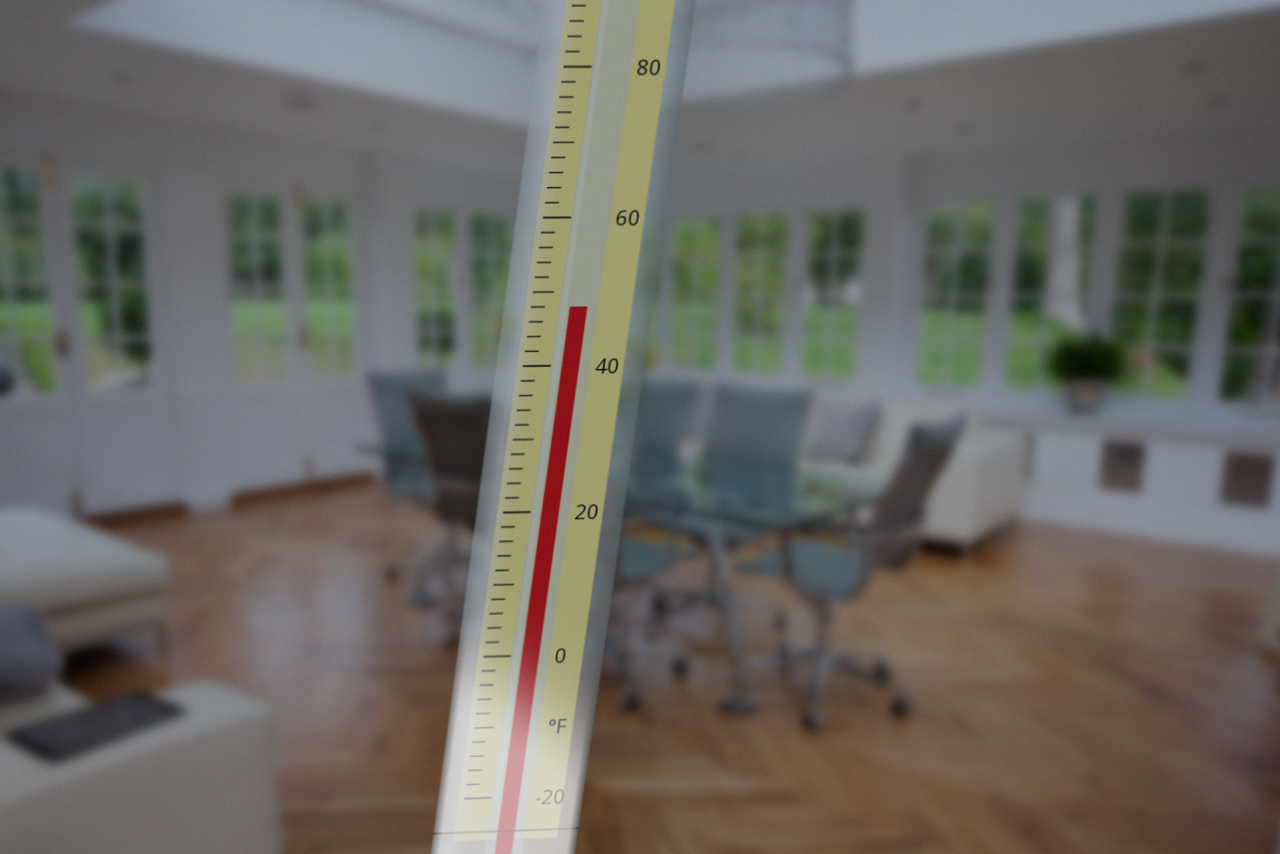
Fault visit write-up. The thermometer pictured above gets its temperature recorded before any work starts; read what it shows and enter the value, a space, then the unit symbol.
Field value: 48 °F
